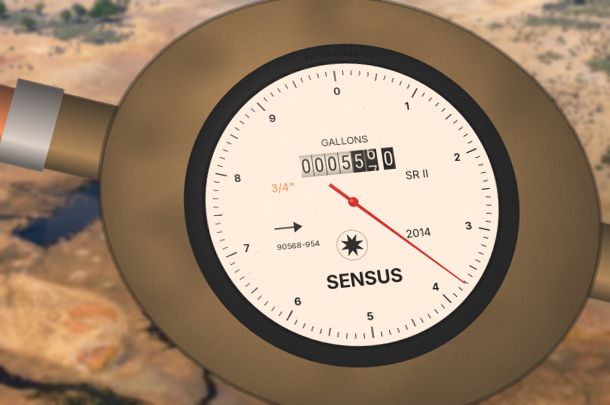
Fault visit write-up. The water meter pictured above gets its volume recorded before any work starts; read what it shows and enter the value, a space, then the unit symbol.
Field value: 5563.7 gal
